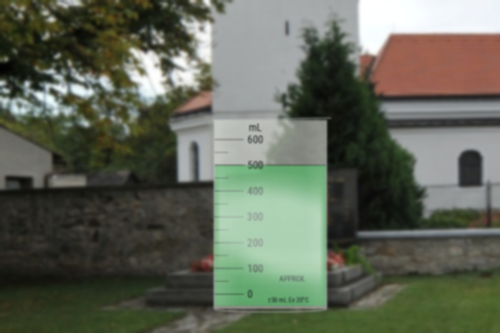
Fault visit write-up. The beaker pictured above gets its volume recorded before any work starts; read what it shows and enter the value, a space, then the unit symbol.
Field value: 500 mL
